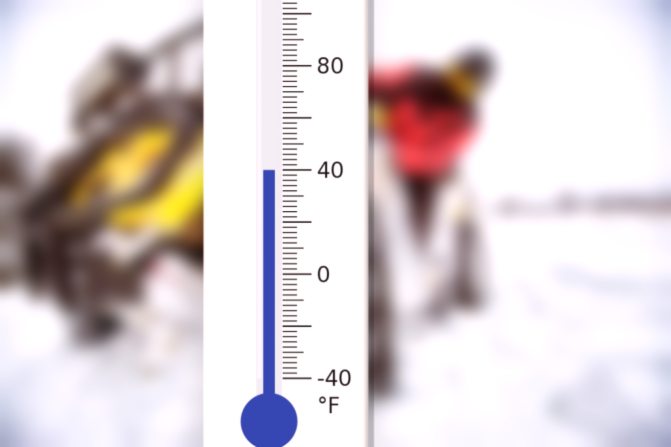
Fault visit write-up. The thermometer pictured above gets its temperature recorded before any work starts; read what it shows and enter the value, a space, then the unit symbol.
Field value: 40 °F
